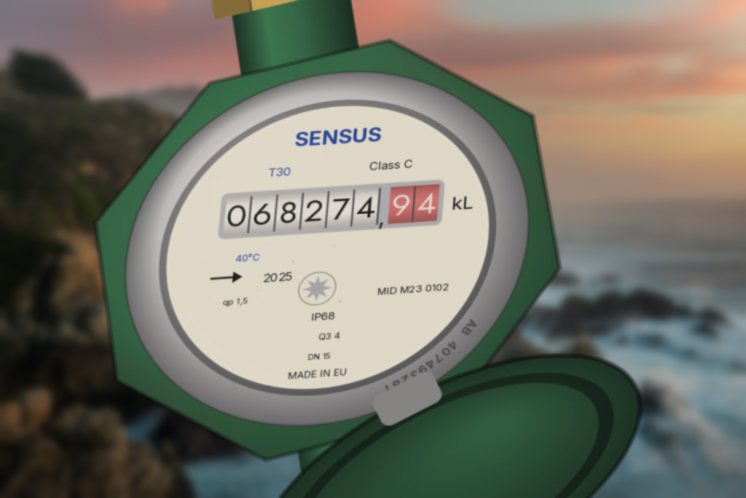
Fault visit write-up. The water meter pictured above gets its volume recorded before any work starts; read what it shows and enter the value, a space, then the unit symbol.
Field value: 68274.94 kL
